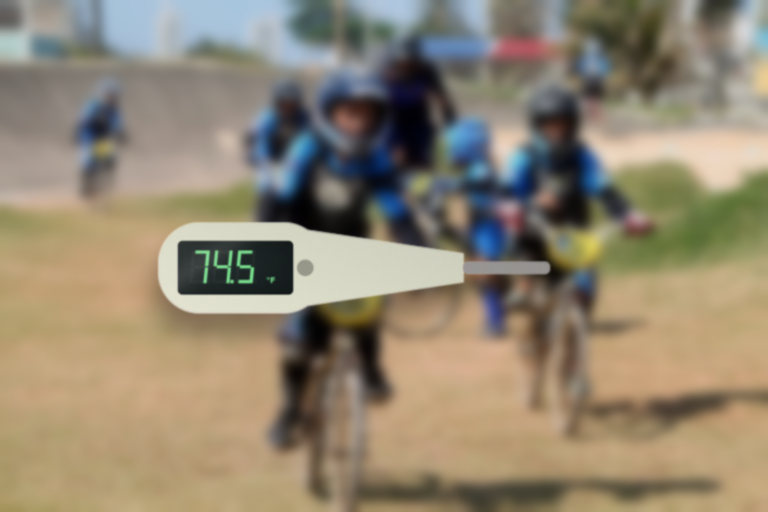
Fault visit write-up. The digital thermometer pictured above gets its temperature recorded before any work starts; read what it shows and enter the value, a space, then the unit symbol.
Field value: 74.5 °F
